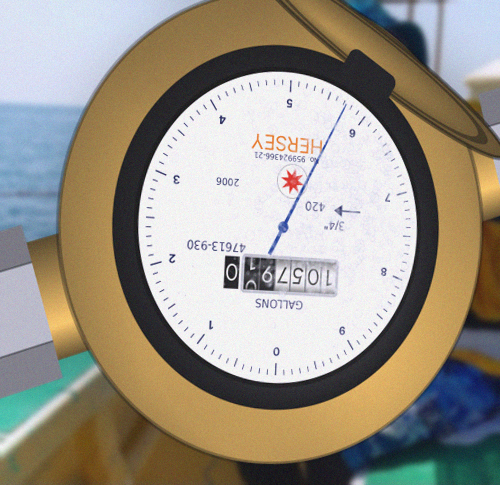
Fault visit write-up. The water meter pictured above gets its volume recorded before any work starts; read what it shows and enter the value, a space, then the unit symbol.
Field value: 1057905.7 gal
